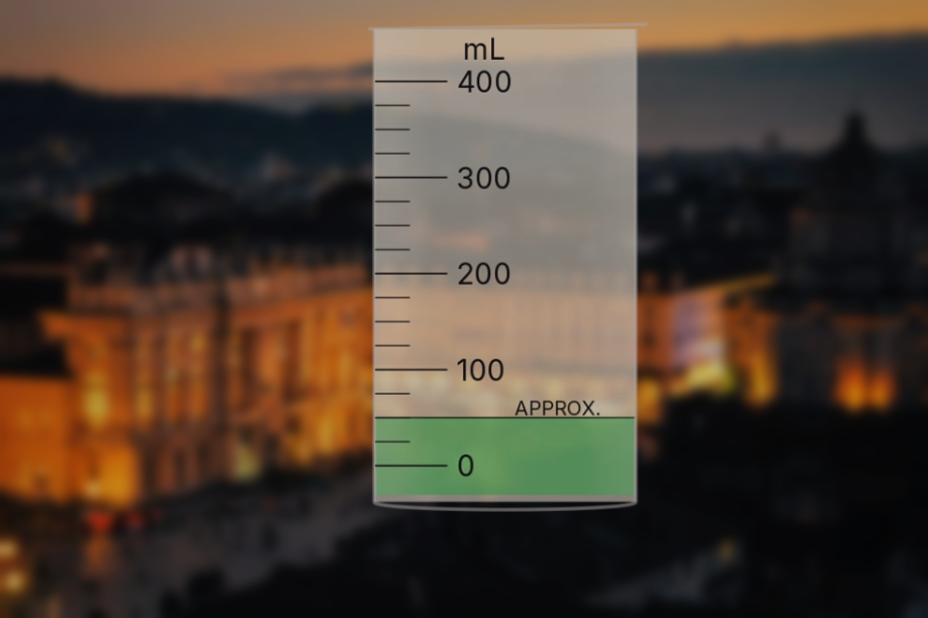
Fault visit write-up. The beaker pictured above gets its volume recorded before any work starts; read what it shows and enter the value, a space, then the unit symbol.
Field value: 50 mL
